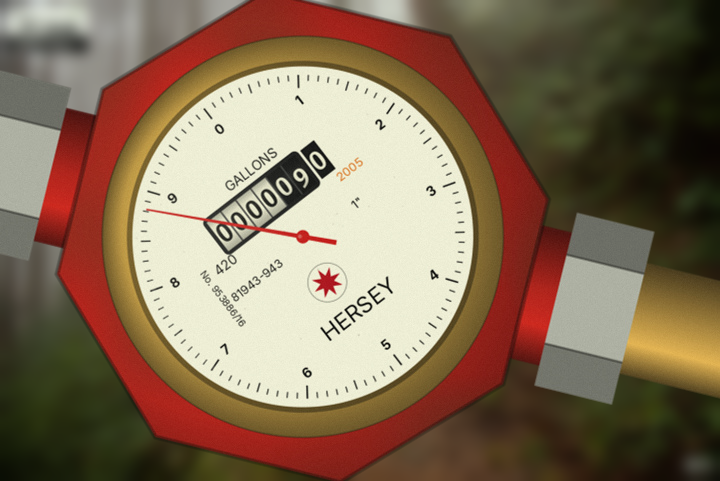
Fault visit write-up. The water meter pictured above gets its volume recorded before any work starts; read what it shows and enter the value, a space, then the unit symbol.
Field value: 88.8 gal
